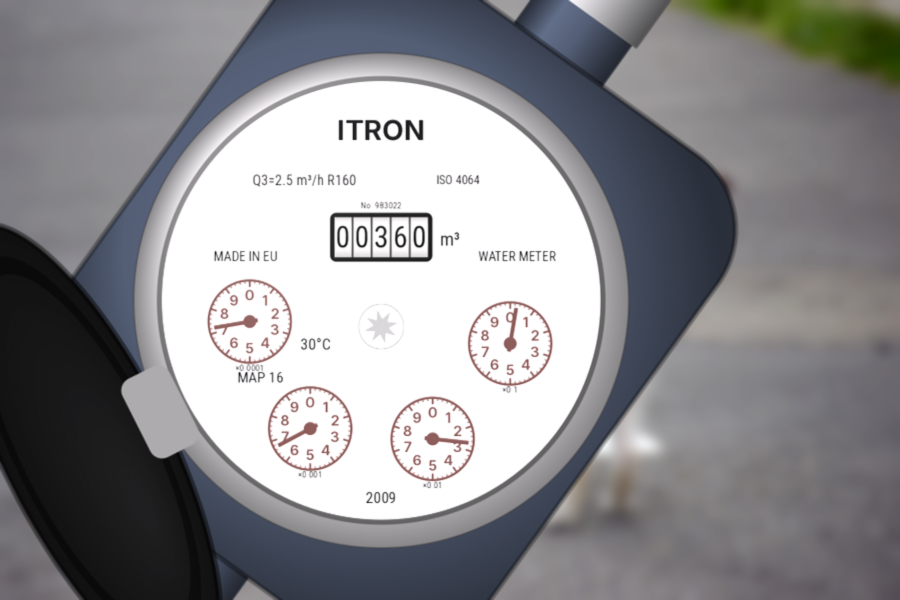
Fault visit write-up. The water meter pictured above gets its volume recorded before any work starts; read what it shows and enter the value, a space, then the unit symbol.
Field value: 360.0267 m³
